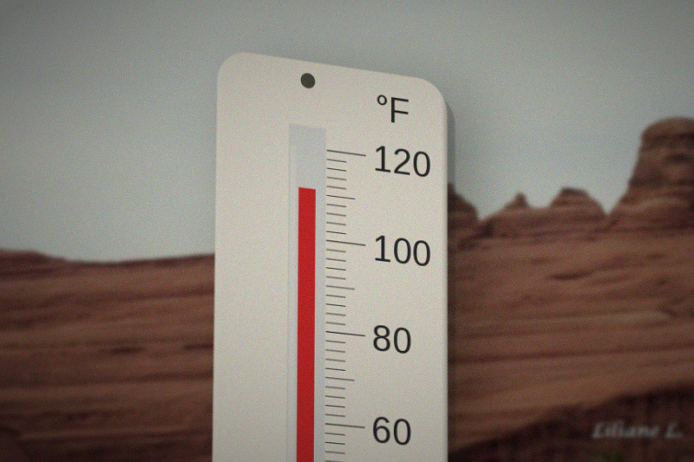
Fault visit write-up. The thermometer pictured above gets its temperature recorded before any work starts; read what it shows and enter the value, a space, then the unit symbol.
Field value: 111 °F
